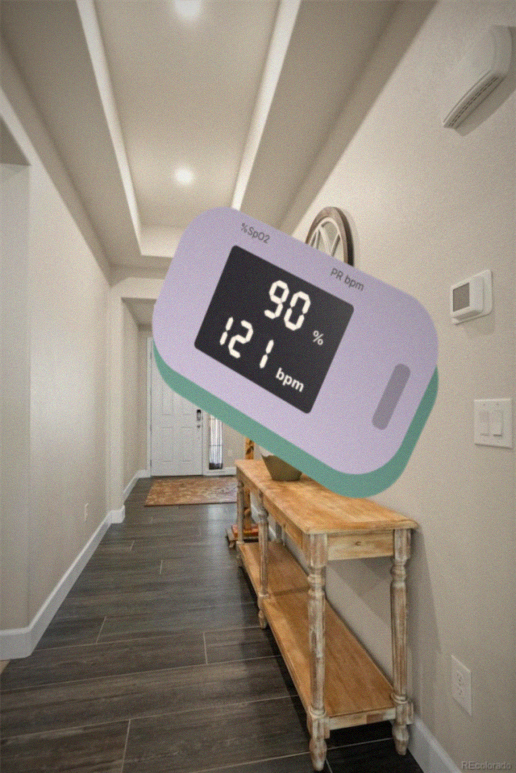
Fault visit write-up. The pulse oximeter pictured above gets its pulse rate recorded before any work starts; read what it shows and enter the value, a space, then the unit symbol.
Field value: 121 bpm
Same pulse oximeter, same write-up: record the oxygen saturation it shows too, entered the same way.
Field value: 90 %
